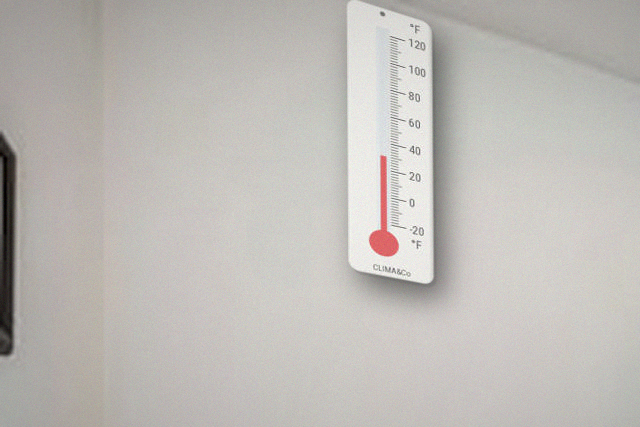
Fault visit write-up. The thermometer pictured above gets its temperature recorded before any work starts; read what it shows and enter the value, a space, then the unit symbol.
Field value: 30 °F
